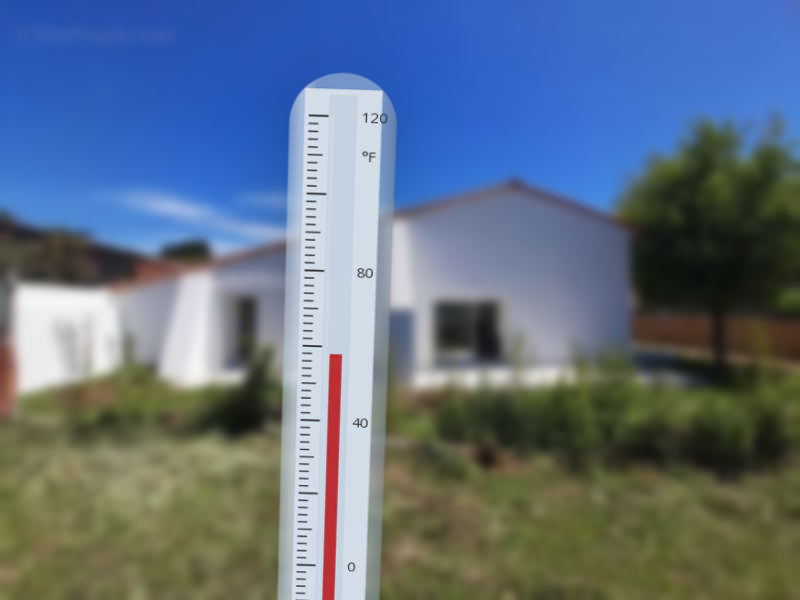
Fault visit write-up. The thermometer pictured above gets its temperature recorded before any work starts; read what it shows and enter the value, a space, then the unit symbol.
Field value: 58 °F
